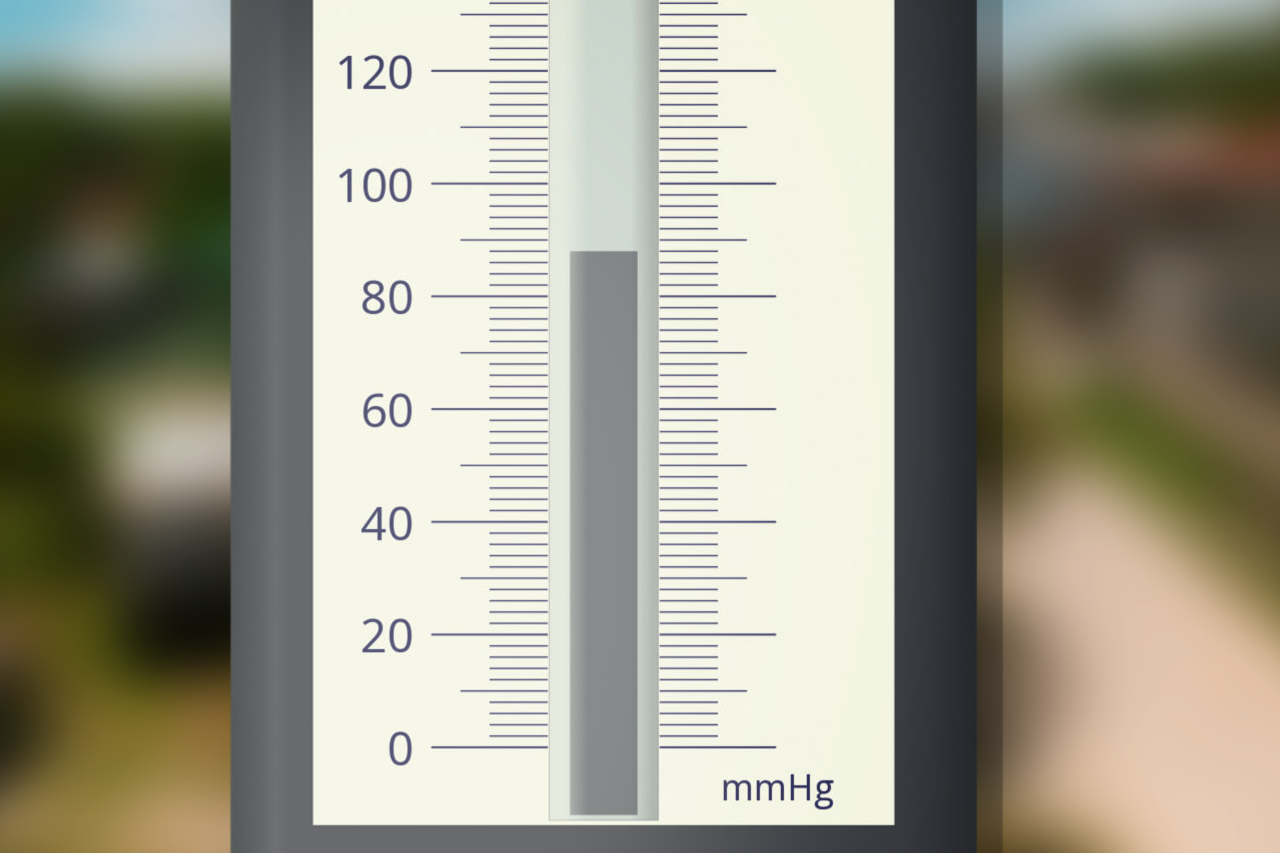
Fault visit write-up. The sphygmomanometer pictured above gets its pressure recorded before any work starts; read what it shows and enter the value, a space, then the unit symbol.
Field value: 88 mmHg
